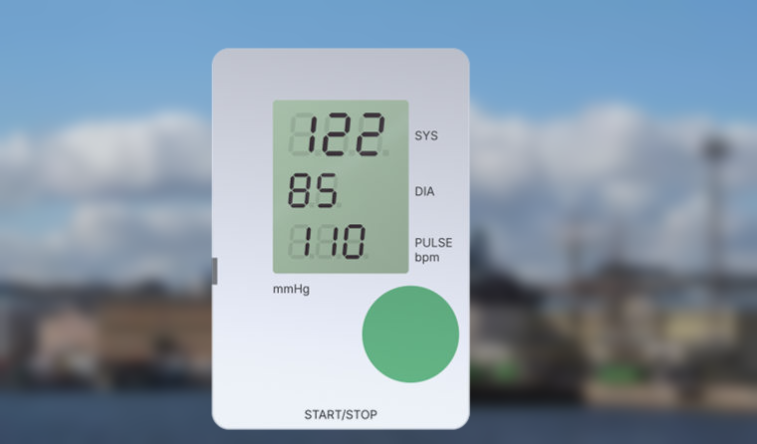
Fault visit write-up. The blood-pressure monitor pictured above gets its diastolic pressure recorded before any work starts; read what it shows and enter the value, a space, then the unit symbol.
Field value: 85 mmHg
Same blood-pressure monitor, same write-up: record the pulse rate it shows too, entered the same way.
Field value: 110 bpm
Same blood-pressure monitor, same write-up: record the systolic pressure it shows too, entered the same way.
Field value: 122 mmHg
